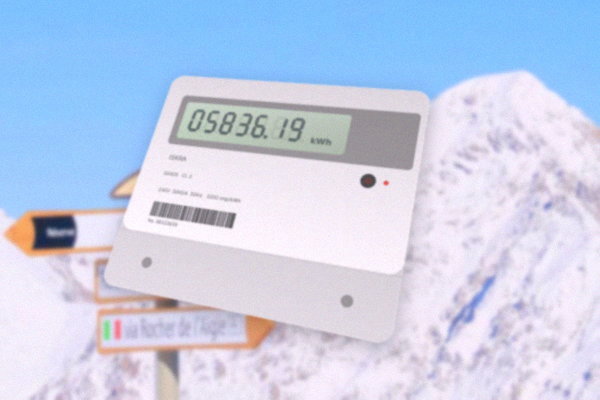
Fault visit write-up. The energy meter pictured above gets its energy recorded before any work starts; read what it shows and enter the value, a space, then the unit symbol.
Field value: 5836.19 kWh
